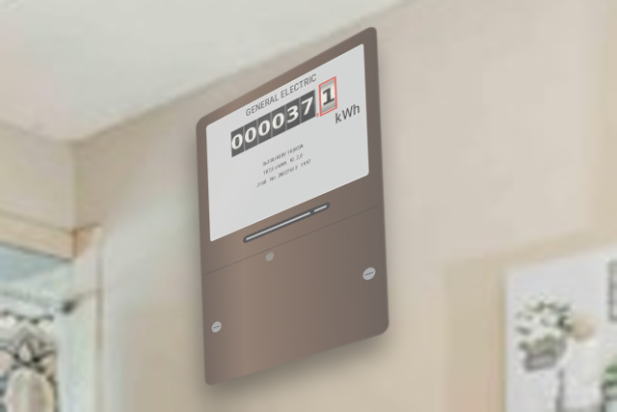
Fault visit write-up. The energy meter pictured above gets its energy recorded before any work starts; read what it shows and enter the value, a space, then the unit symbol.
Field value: 37.1 kWh
